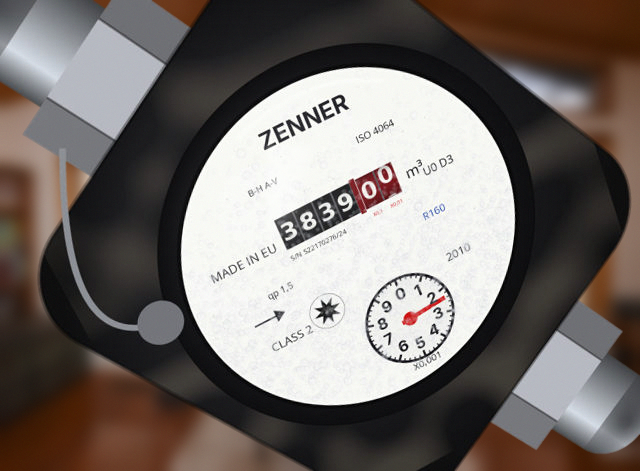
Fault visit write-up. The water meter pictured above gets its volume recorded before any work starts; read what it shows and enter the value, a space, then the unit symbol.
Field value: 3839.002 m³
